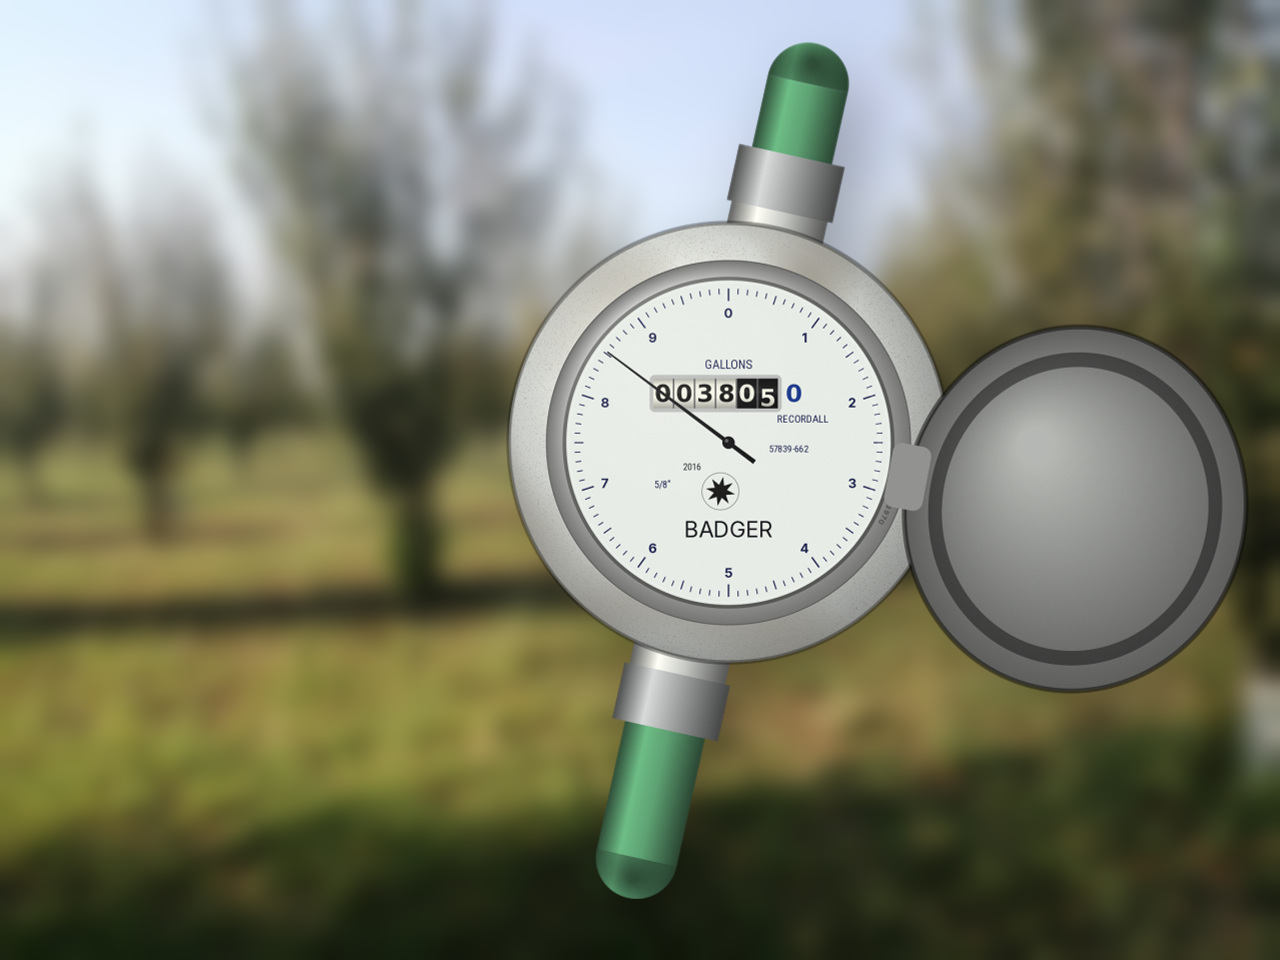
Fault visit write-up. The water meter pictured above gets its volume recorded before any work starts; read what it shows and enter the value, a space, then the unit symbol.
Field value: 38048.5 gal
